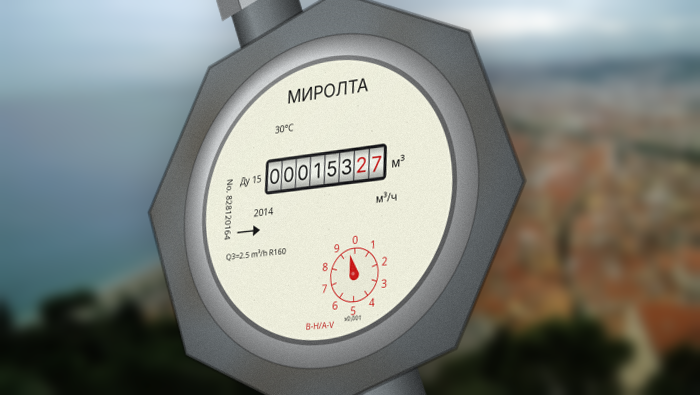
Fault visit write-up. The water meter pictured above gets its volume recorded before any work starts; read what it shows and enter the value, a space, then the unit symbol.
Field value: 153.269 m³
